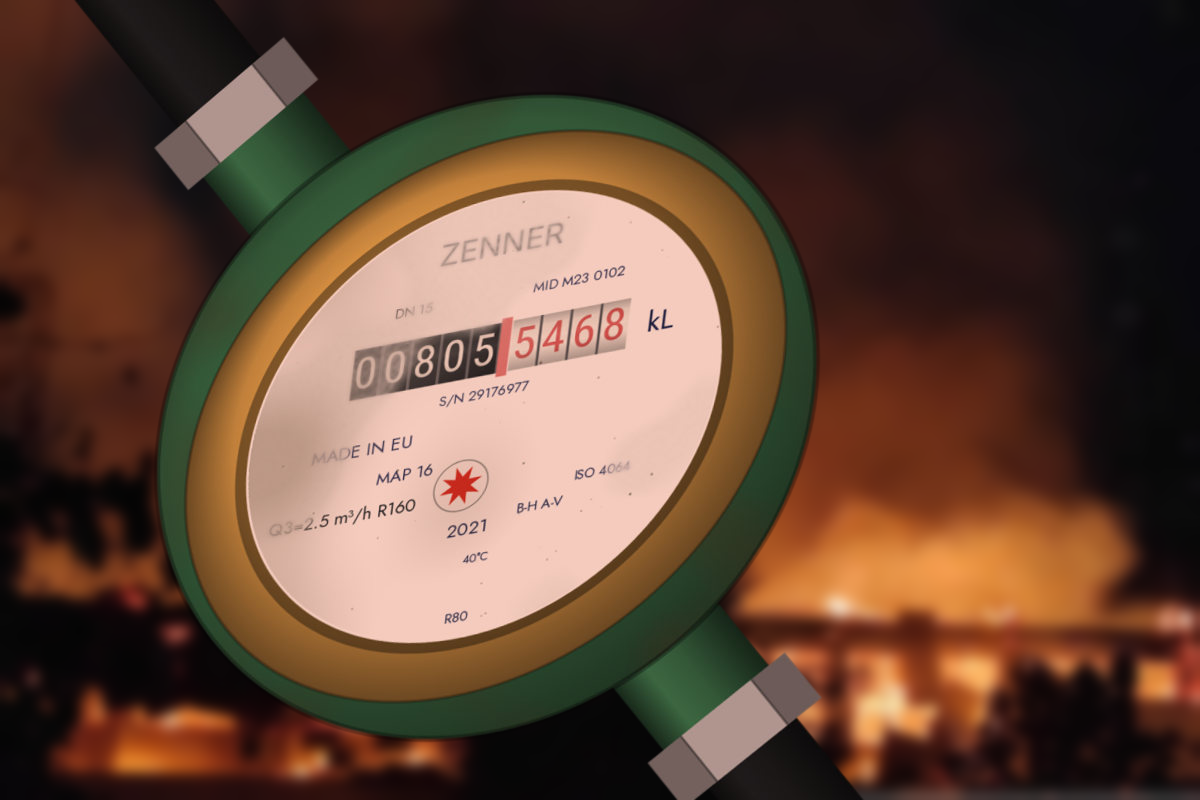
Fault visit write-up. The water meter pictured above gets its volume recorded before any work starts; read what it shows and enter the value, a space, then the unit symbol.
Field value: 805.5468 kL
